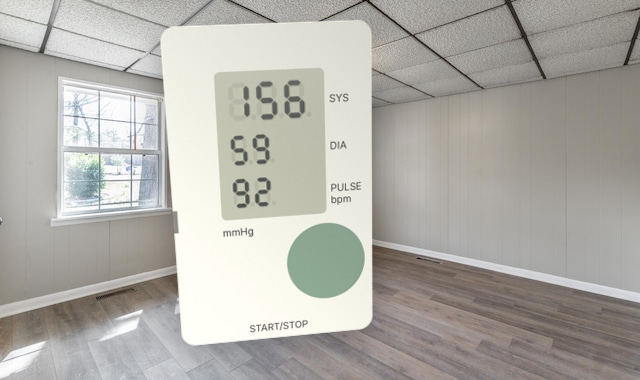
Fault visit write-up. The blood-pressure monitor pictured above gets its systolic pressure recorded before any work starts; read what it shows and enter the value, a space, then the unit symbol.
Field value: 156 mmHg
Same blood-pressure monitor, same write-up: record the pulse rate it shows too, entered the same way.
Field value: 92 bpm
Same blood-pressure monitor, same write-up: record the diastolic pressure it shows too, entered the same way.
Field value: 59 mmHg
